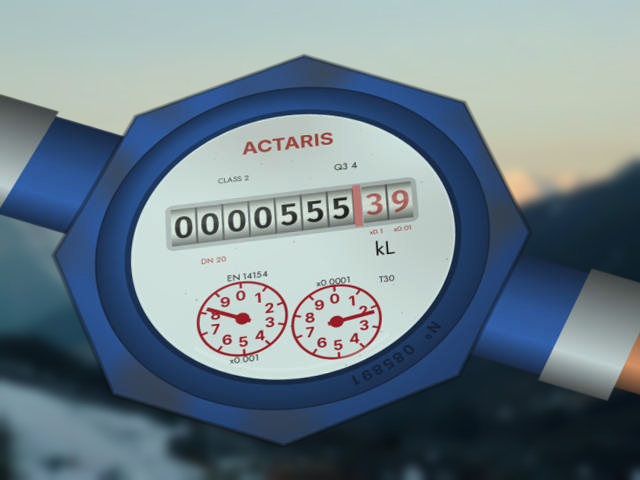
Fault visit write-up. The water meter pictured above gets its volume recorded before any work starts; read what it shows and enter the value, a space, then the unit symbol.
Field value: 555.3982 kL
